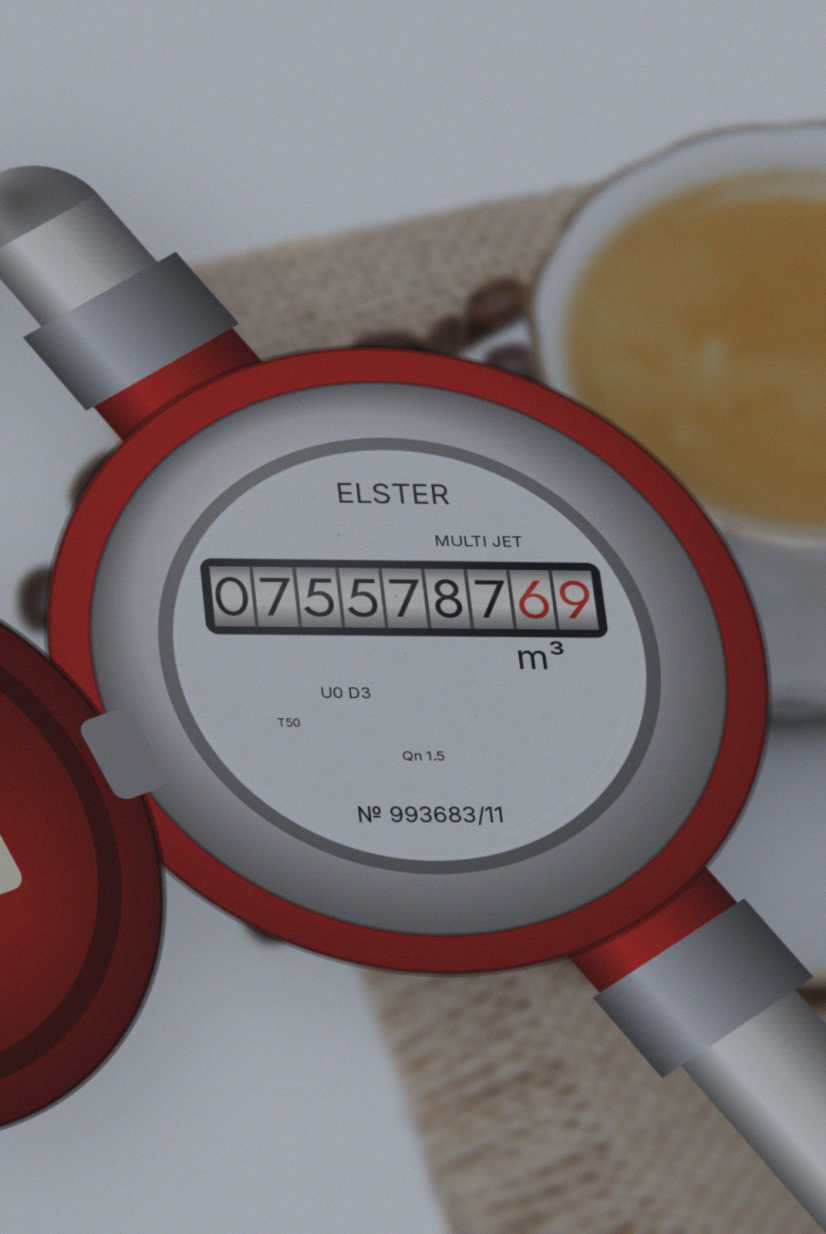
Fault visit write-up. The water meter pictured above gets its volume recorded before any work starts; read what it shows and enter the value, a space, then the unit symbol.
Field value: 755787.69 m³
